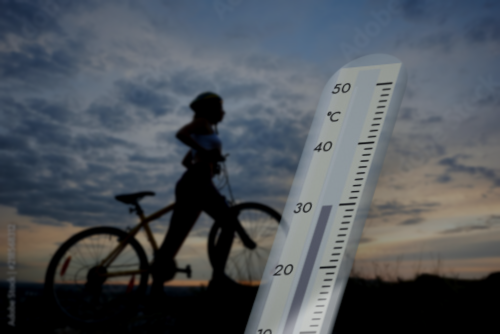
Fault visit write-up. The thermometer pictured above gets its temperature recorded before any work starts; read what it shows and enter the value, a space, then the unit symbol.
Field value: 30 °C
